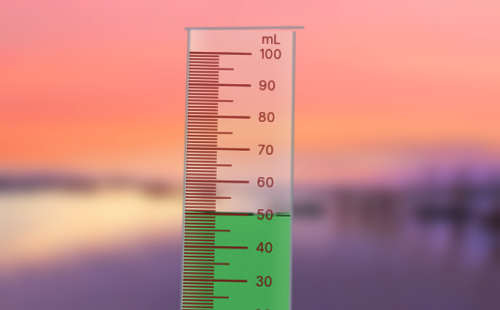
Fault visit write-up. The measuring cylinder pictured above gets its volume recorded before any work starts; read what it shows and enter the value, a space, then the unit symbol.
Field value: 50 mL
